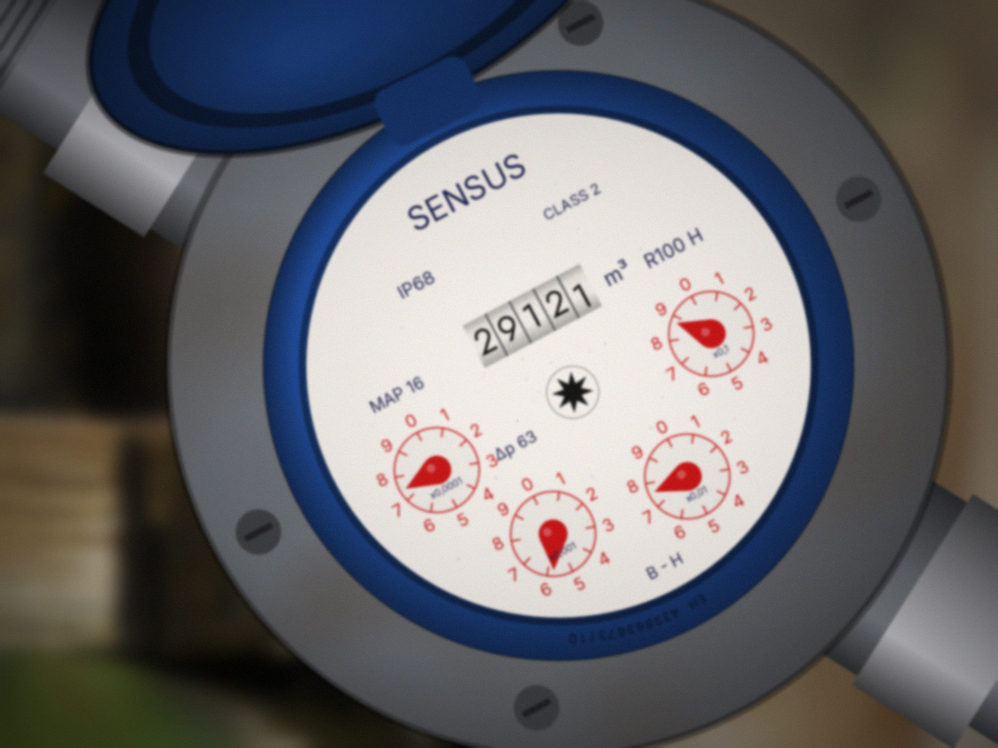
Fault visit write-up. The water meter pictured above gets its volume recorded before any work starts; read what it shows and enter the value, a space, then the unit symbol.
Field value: 29120.8757 m³
